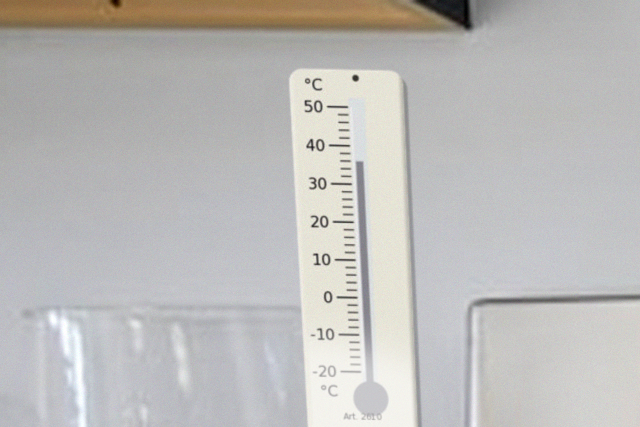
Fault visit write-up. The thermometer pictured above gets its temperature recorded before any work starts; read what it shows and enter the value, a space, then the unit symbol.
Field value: 36 °C
